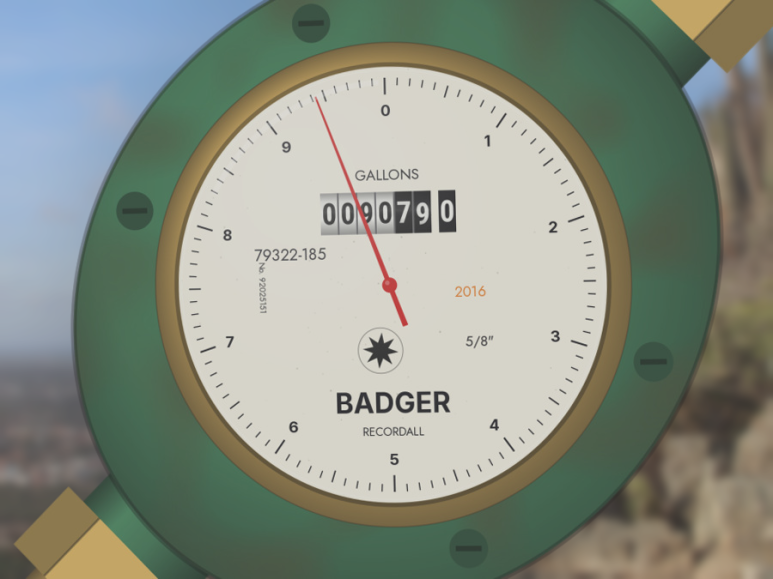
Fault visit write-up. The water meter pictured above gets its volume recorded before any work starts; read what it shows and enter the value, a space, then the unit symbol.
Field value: 90789.4 gal
